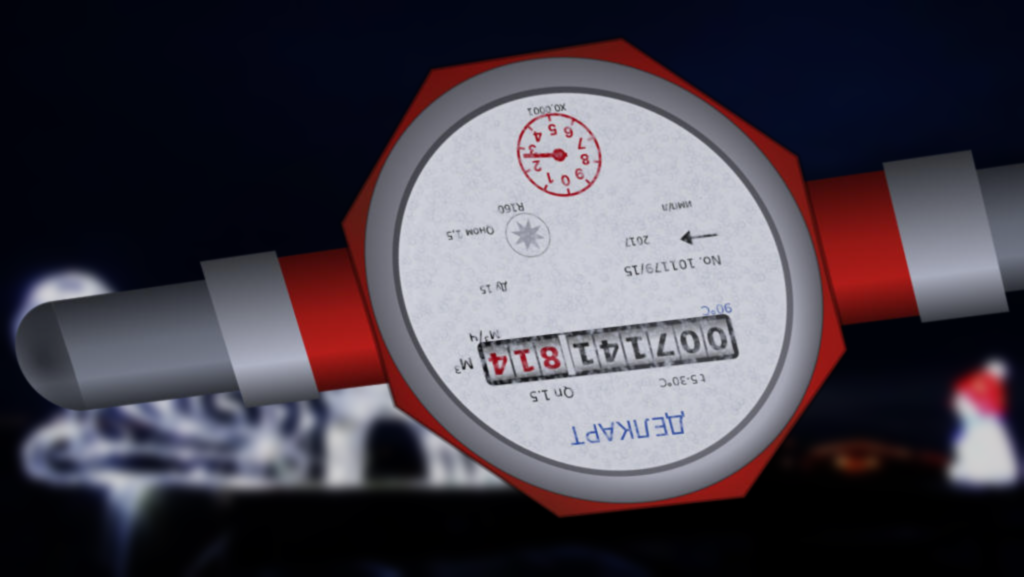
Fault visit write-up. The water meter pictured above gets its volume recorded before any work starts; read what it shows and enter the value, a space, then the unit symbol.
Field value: 7141.8142 m³
